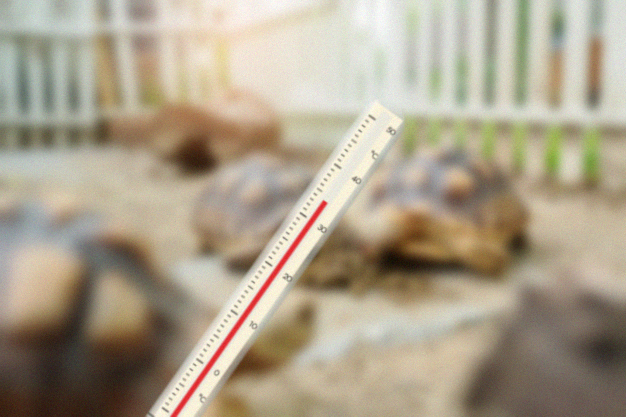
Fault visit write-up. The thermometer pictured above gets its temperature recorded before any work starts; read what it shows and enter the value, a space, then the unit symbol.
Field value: 34 °C
